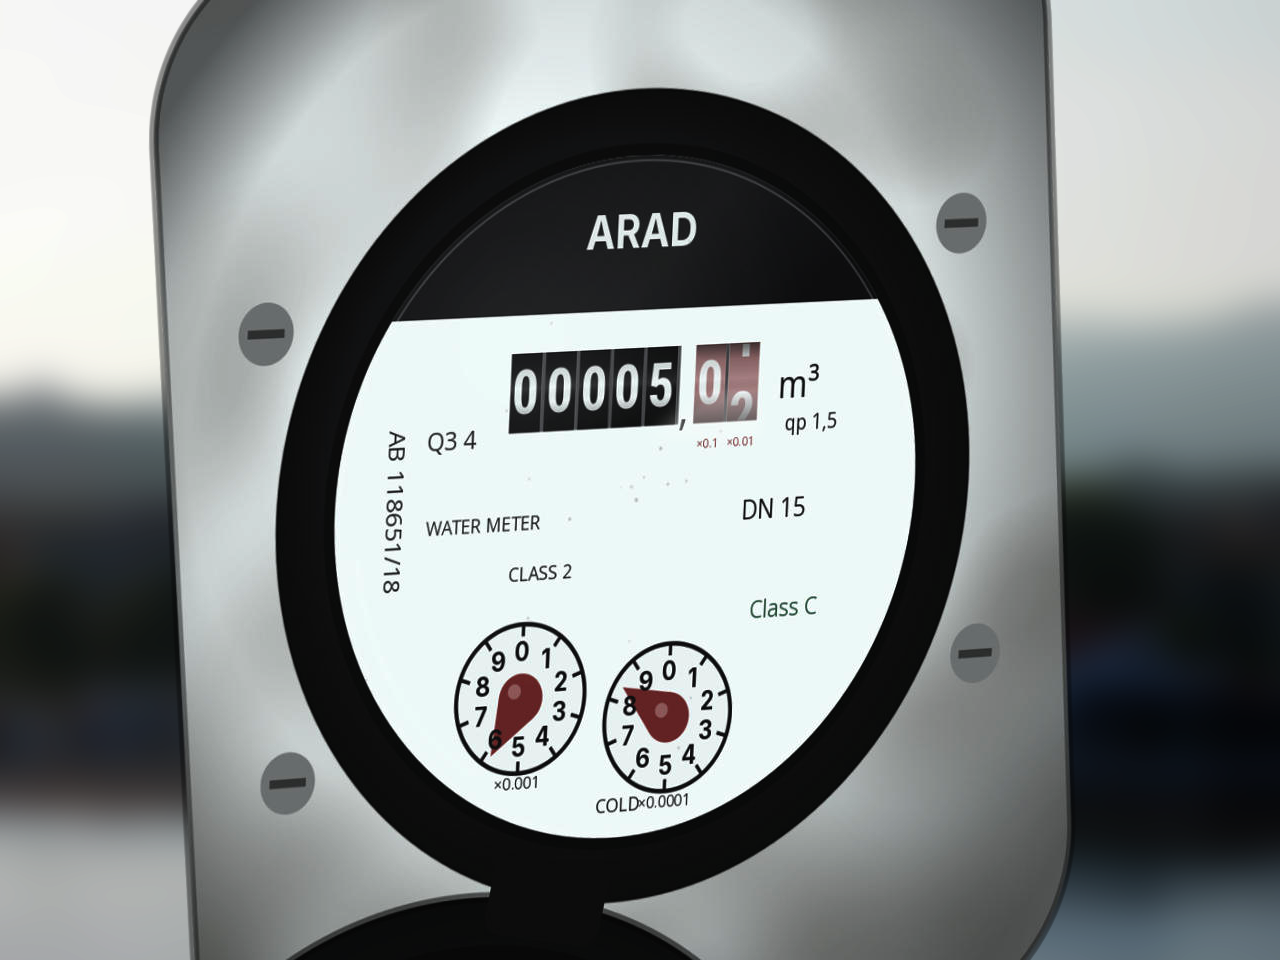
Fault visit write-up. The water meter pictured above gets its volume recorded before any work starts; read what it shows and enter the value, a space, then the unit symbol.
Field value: 5.0158 m³
